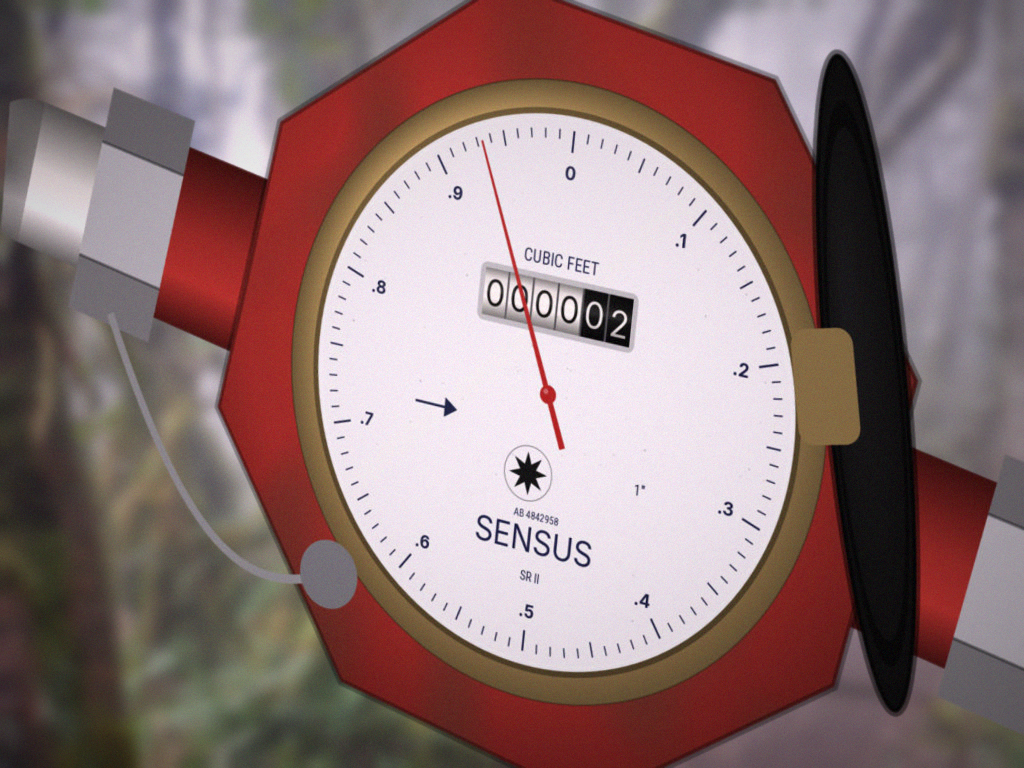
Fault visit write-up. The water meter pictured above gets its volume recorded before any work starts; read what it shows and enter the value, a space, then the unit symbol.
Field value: 1.93 ft³
